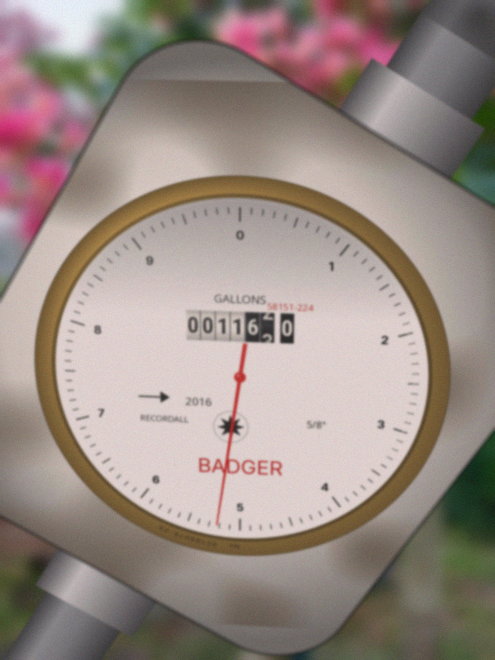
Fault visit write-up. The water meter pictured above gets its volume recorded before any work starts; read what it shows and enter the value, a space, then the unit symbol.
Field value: 11625.2 gal
